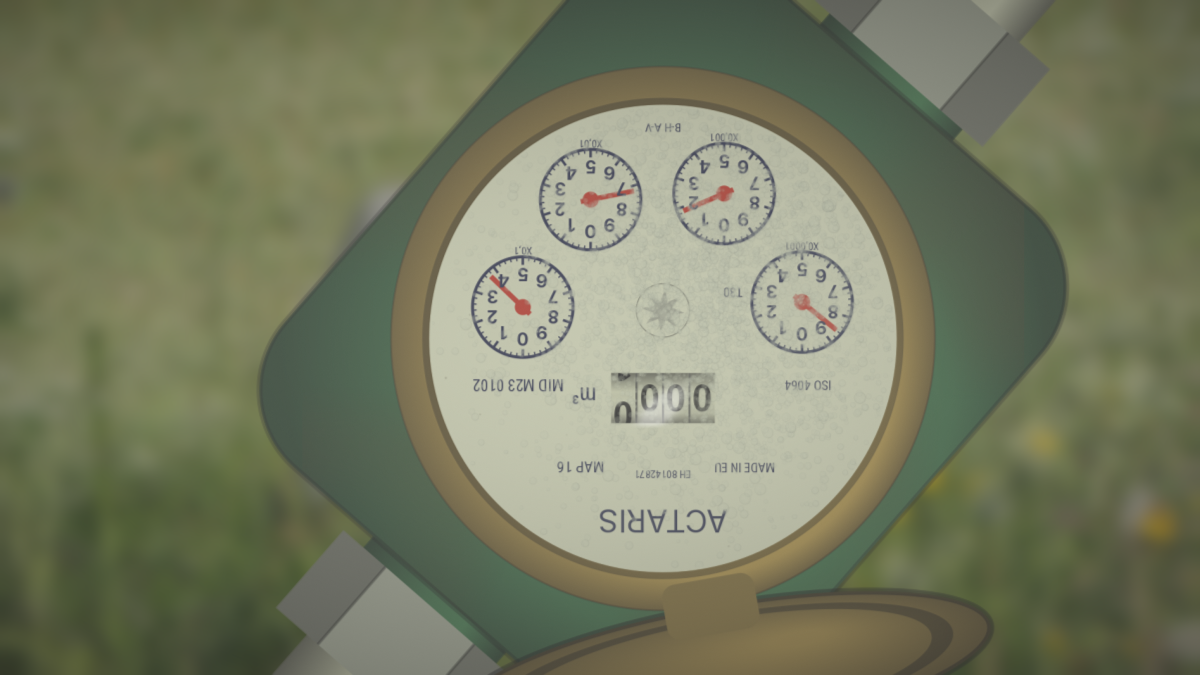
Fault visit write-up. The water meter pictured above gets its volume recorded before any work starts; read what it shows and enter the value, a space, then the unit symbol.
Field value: 0.3718 m³
